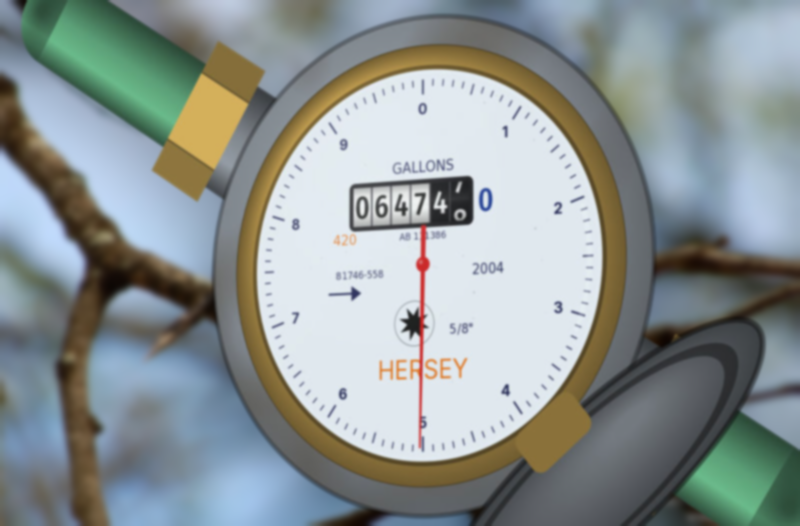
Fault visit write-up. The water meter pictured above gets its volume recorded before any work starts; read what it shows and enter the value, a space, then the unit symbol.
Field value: 647475.0 gal
